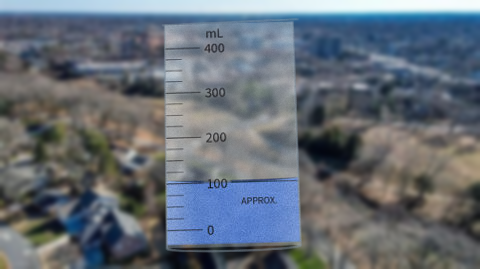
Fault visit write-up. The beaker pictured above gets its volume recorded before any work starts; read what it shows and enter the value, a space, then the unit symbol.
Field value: 100 mL
